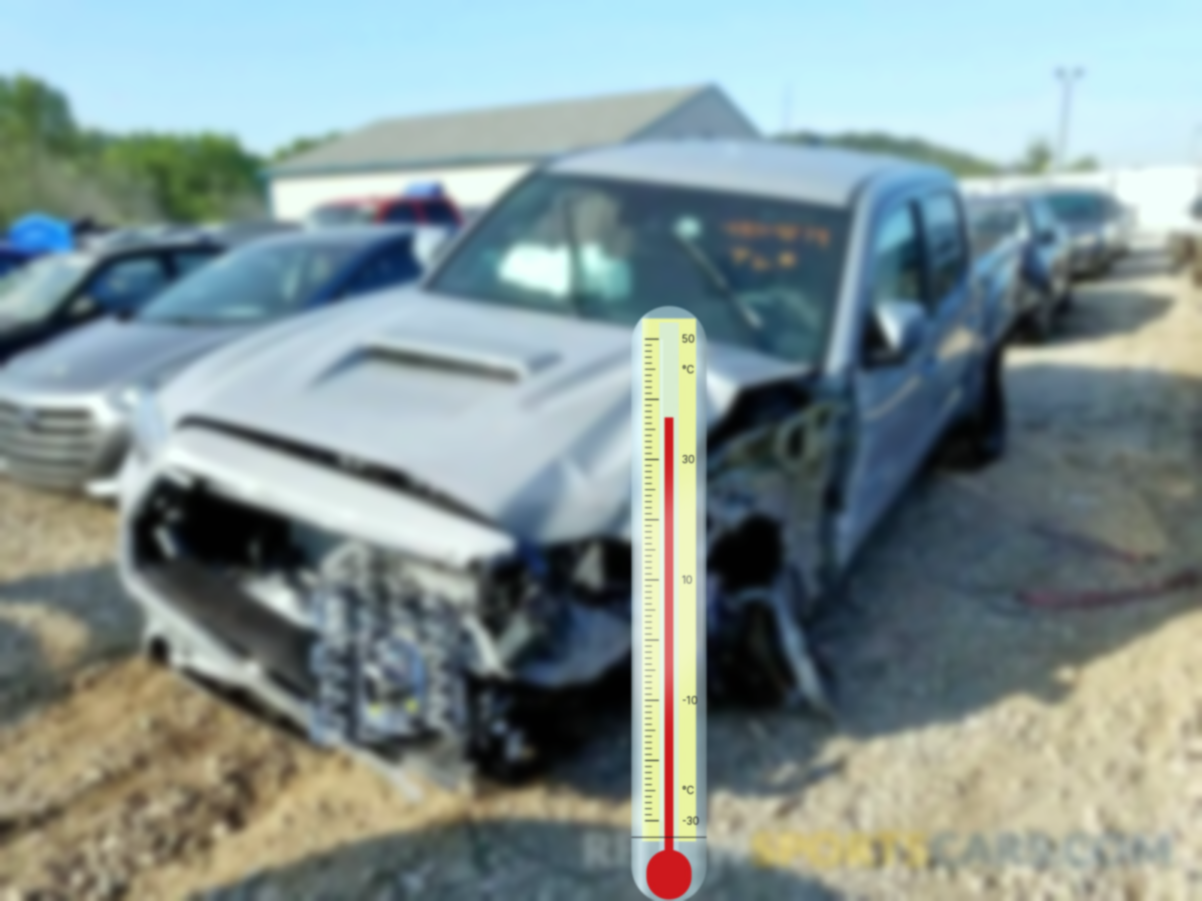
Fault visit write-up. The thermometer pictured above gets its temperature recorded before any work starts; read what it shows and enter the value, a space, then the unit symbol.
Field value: 37 °C
